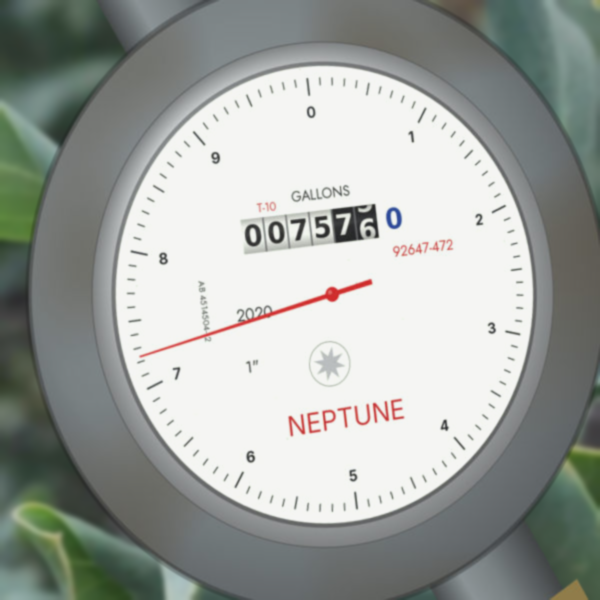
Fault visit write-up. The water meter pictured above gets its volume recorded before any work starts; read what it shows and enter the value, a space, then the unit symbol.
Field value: 75757.2 gal
